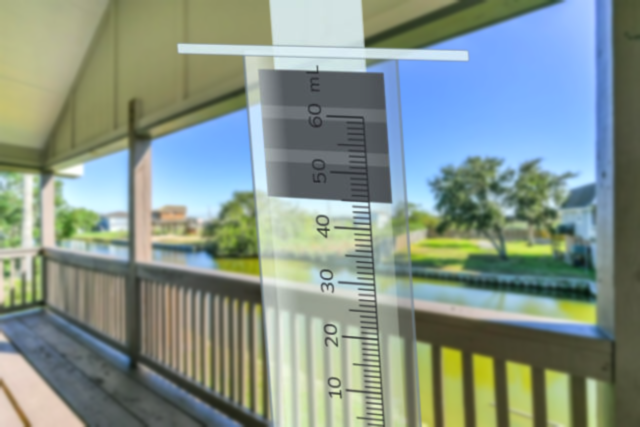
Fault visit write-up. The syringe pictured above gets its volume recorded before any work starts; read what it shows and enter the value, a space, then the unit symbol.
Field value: 45 mL
